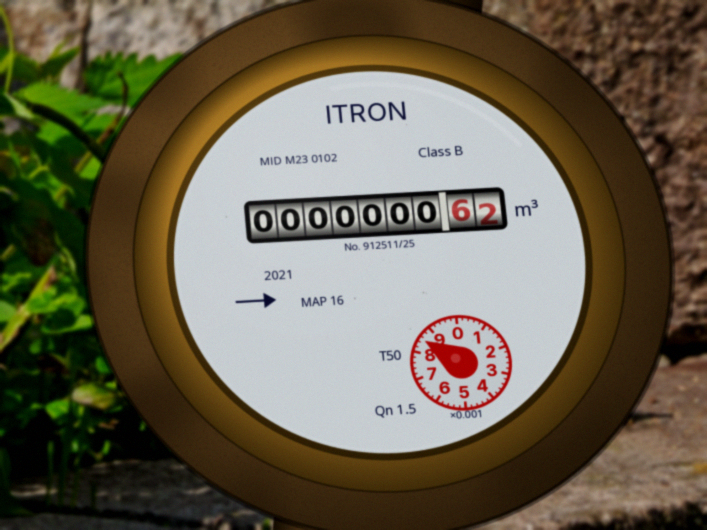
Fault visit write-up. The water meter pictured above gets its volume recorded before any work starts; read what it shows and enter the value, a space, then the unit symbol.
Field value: 0.618 m³
